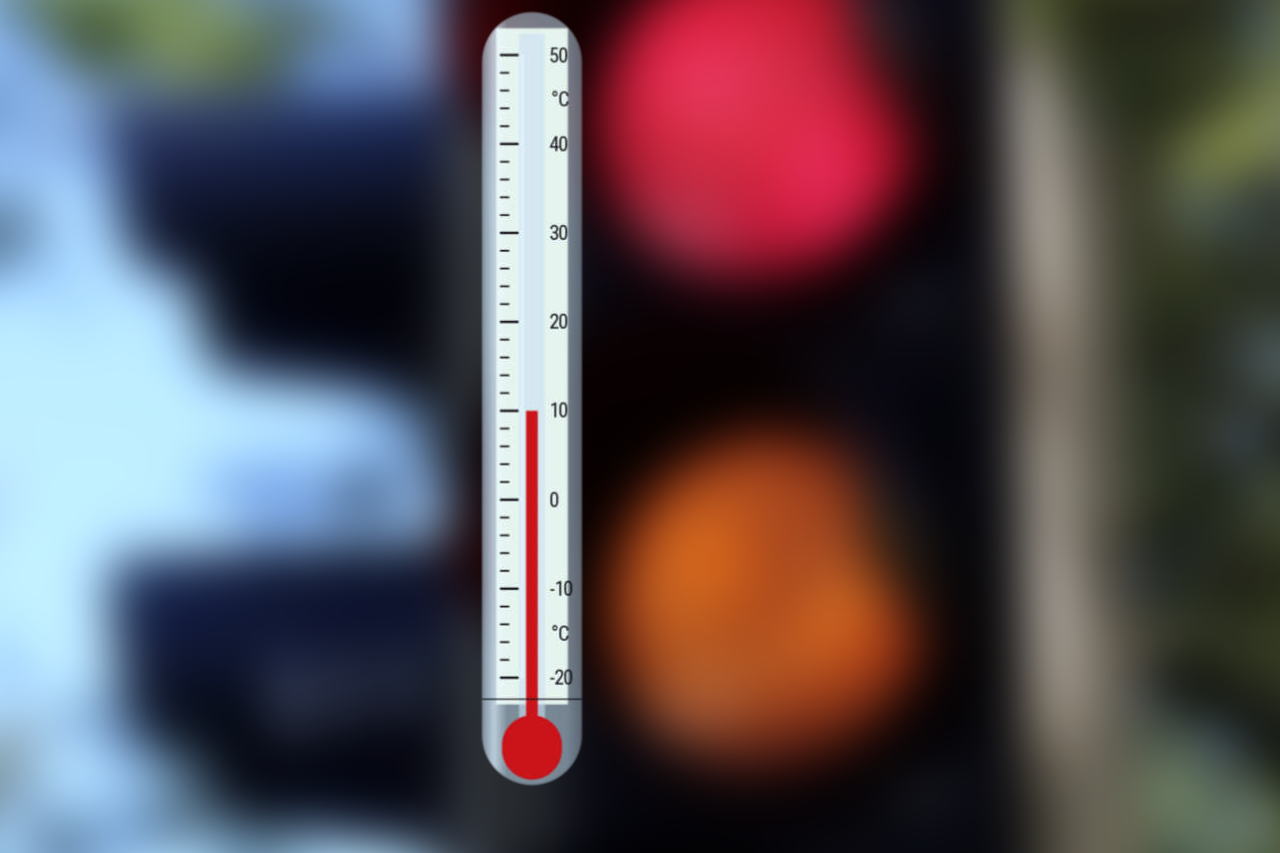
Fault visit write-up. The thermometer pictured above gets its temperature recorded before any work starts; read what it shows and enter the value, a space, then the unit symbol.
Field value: 10 °C
